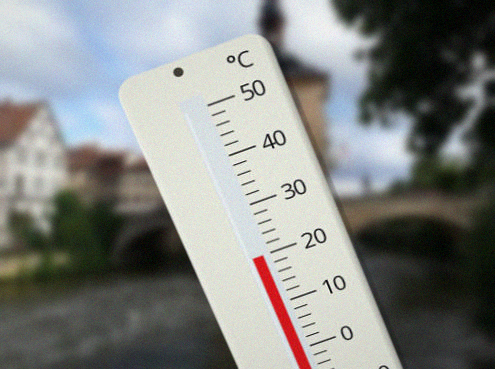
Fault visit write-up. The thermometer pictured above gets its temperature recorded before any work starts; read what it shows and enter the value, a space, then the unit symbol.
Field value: 20 °C
